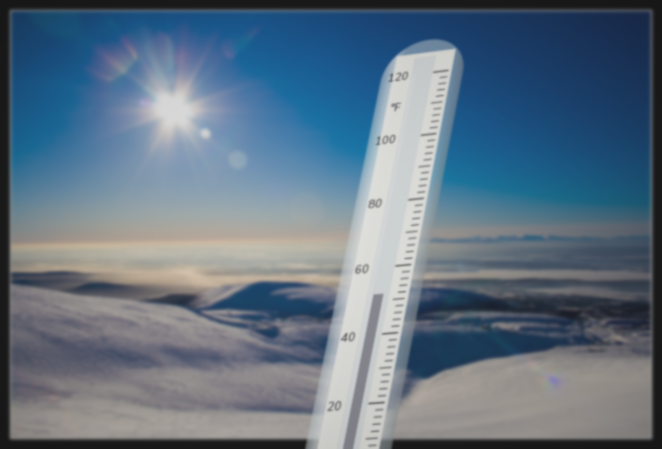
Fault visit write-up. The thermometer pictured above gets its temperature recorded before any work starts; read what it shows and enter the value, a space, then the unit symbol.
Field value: 52 °F
